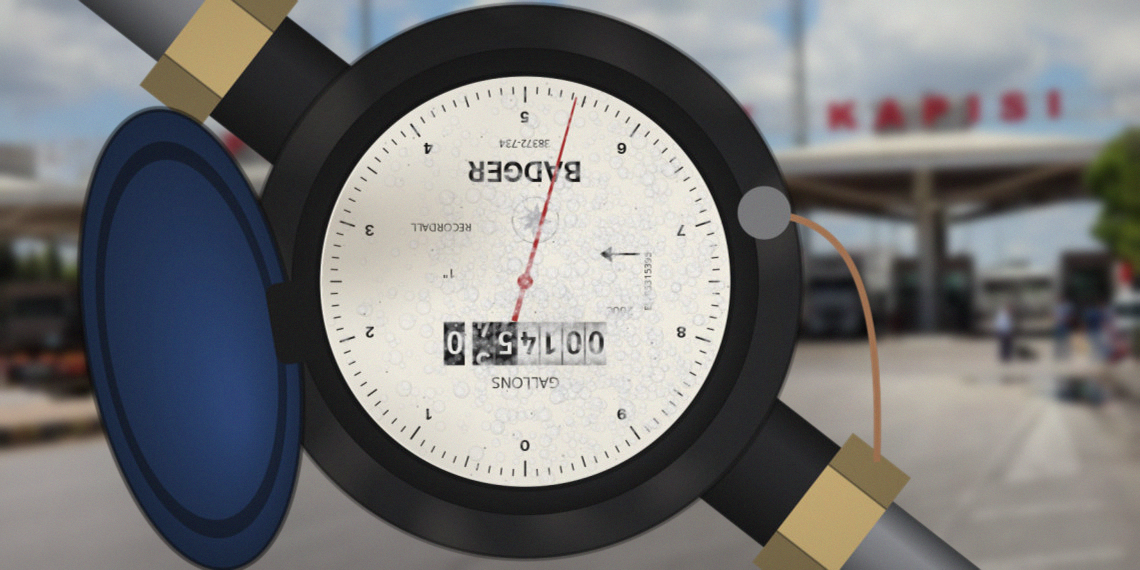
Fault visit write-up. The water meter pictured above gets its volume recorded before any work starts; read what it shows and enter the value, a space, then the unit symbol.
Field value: 14535.4 gal
